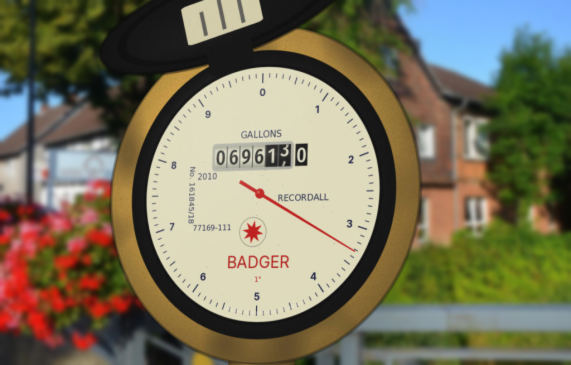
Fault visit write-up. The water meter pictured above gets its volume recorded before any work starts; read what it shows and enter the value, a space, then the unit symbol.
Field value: 696133.3 gal
